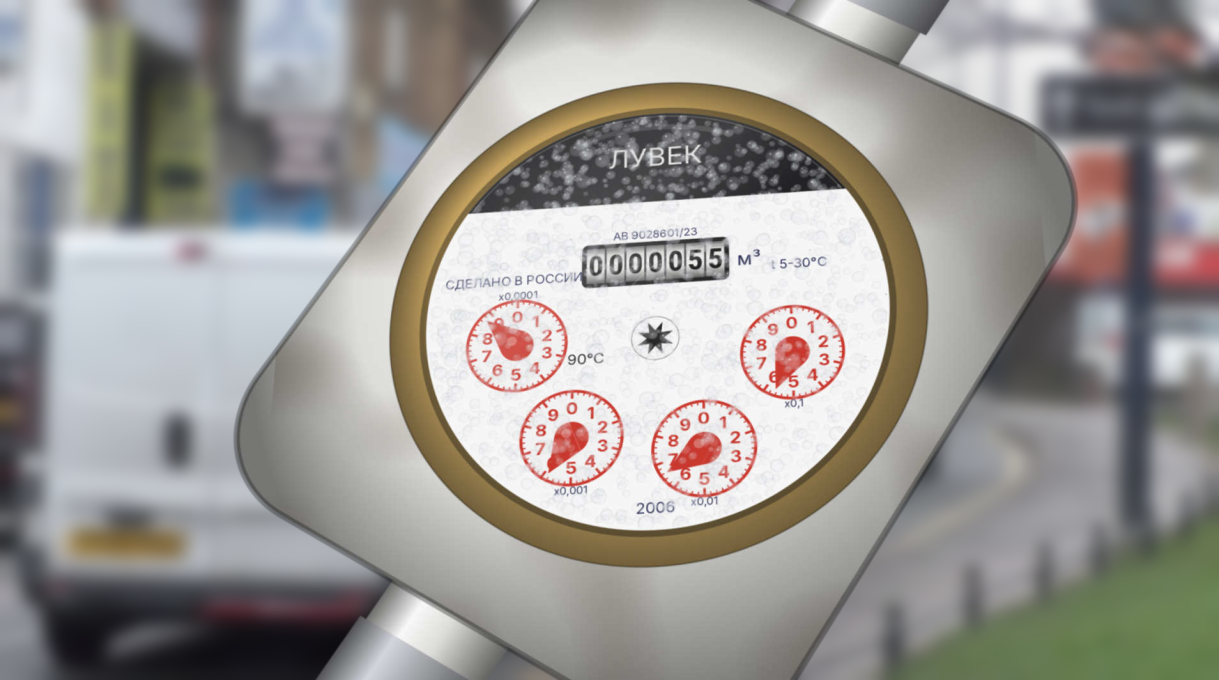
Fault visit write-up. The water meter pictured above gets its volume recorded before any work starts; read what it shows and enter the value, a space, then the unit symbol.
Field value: 55.5658 m³
